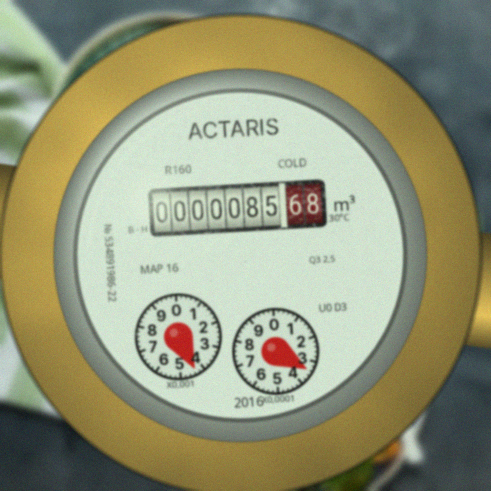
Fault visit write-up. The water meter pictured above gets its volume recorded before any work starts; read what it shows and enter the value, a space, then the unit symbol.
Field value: 85.6843 m³
